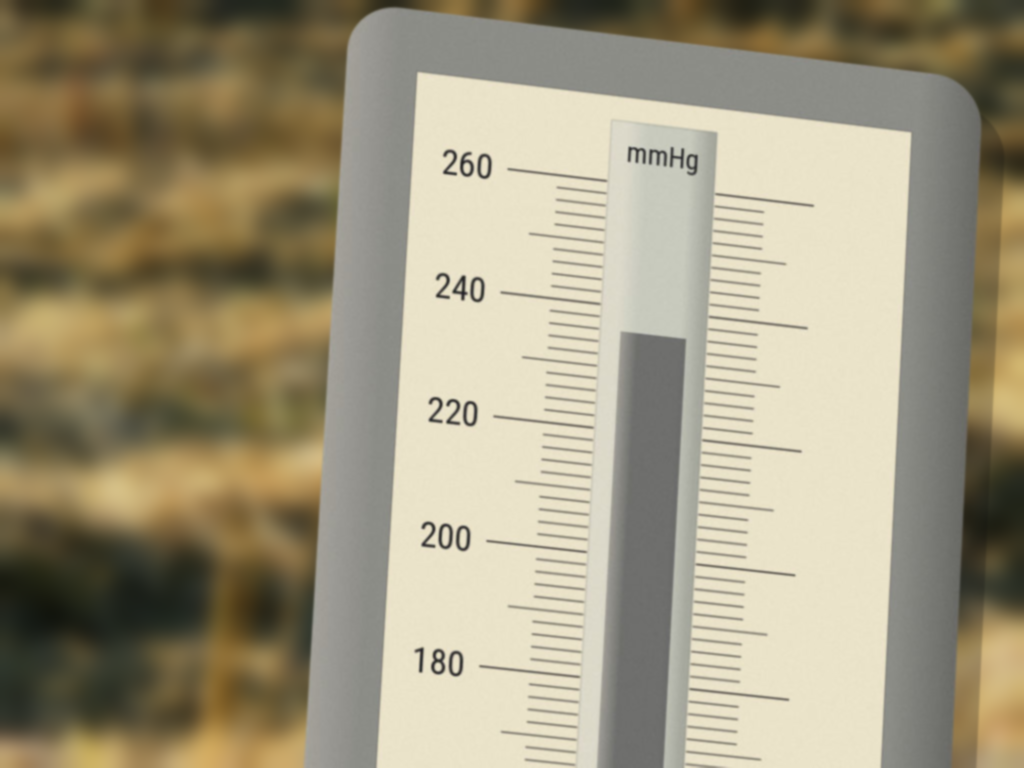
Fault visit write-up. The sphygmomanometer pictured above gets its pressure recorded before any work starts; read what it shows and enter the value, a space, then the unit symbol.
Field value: 236 mmHg
